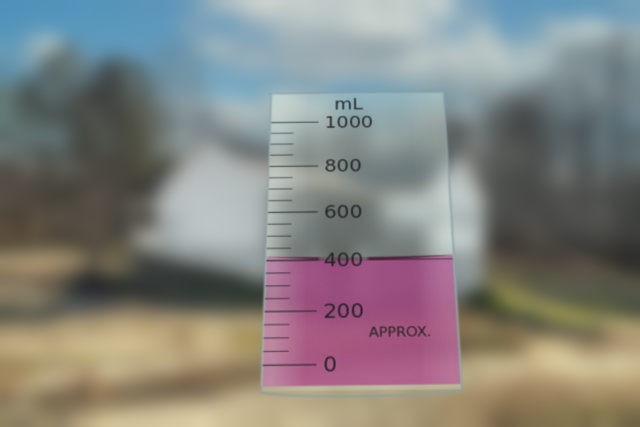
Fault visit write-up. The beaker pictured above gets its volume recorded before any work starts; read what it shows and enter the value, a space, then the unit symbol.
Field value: 400 mL
